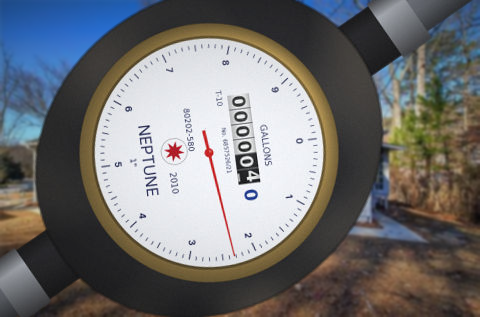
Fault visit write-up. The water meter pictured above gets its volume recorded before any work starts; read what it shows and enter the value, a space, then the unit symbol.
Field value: 42.3 gal
